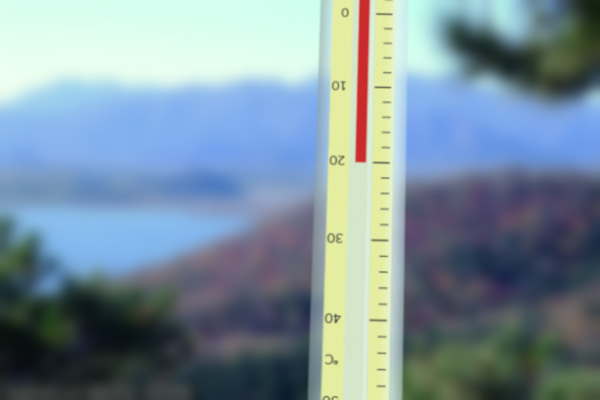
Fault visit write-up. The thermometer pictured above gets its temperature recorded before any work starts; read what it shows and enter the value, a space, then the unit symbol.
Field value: 20 °C
